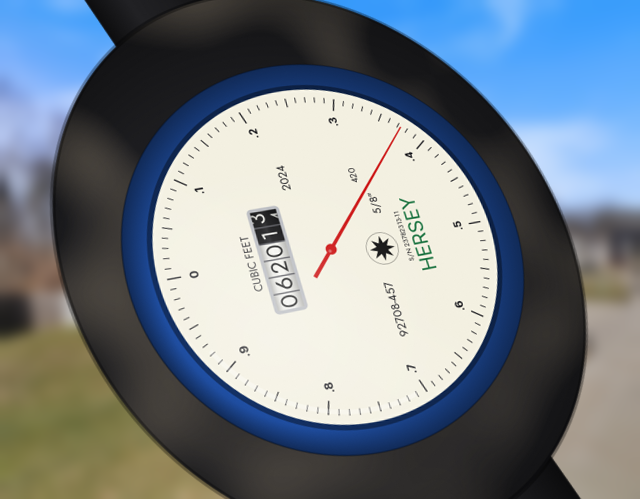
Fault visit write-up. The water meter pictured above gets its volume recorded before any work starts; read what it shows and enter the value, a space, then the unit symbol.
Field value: 62013.37 ft³
